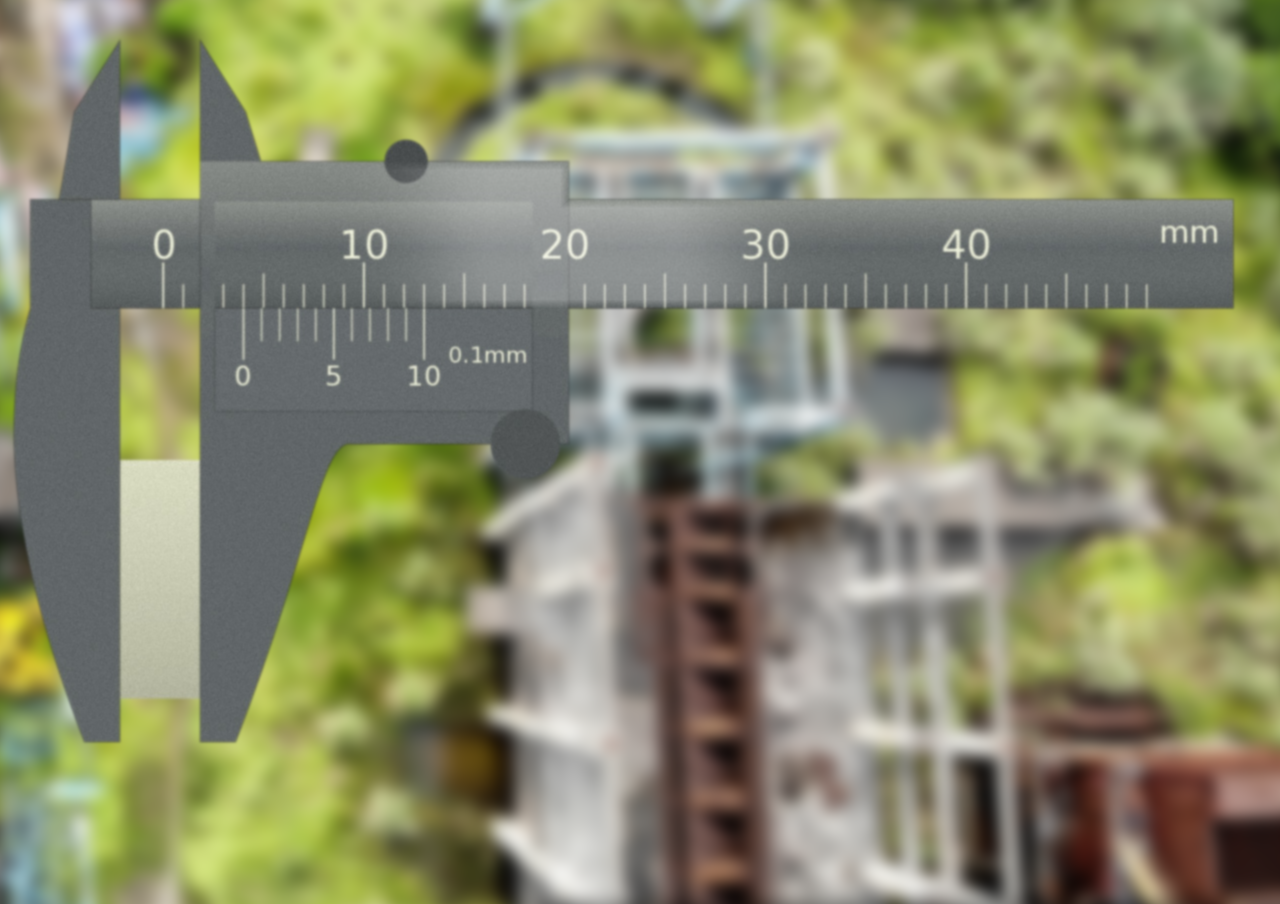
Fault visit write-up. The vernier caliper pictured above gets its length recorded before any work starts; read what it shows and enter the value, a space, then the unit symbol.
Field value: 4.0 mm
